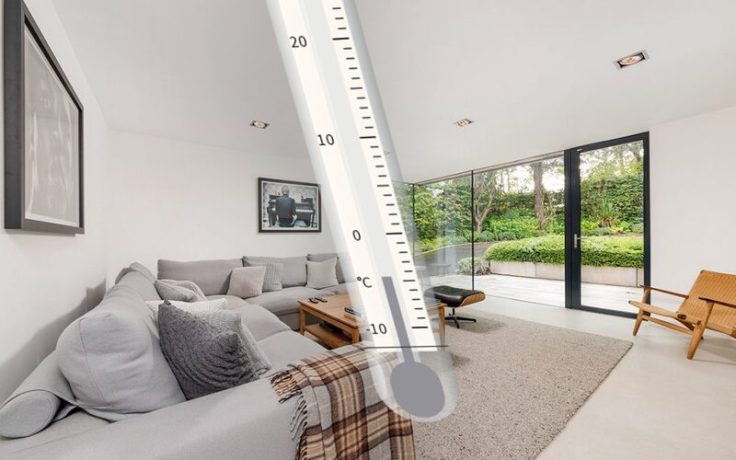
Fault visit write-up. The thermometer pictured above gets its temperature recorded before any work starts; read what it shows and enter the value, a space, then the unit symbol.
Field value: -4.5 °C
